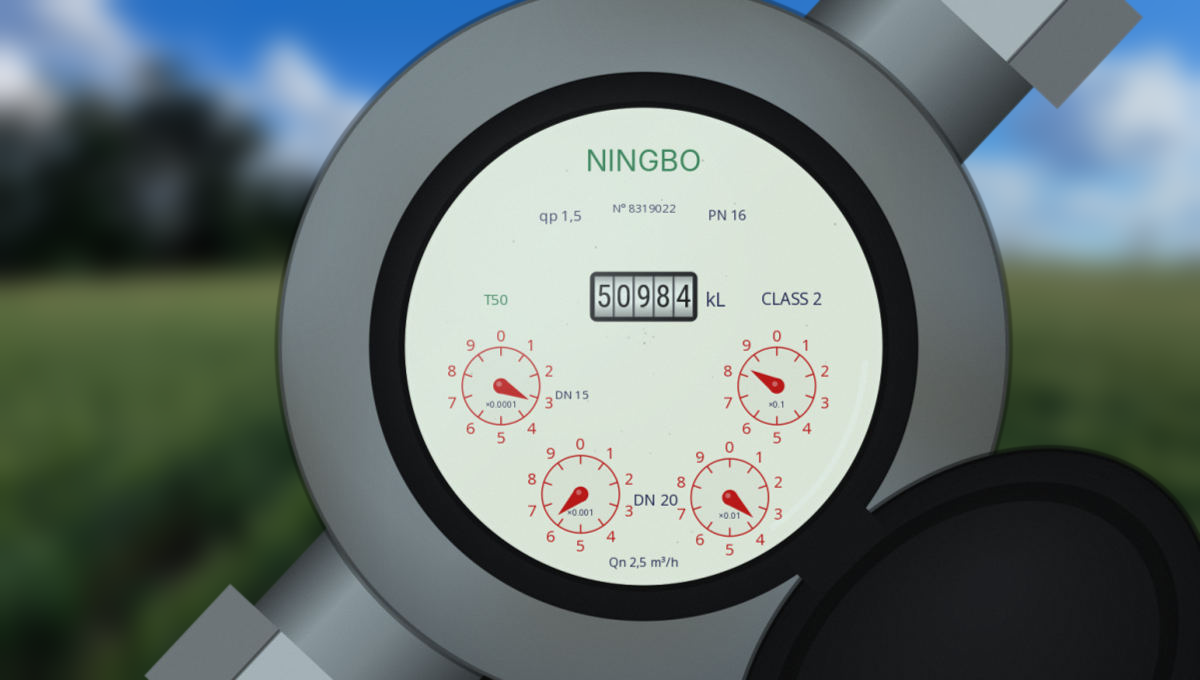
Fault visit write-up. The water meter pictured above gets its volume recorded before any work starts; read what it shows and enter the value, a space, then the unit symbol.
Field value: 50984.8363 kL
